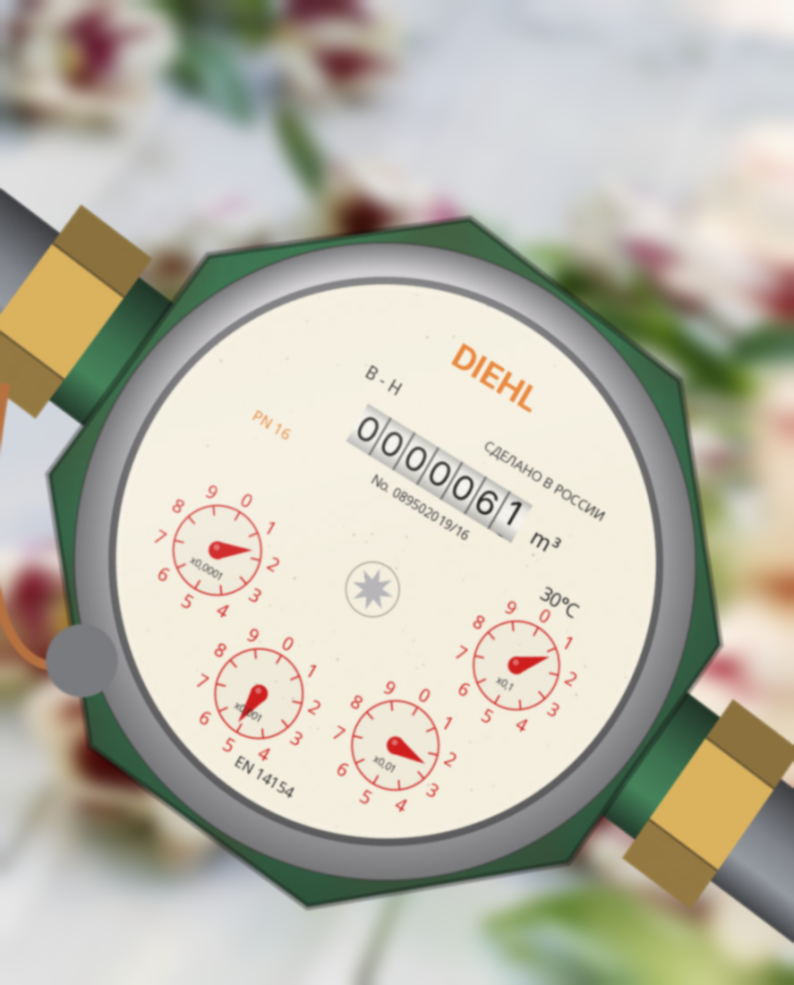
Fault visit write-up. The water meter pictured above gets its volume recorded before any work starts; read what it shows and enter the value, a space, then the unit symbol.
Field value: 61.1251 m³
